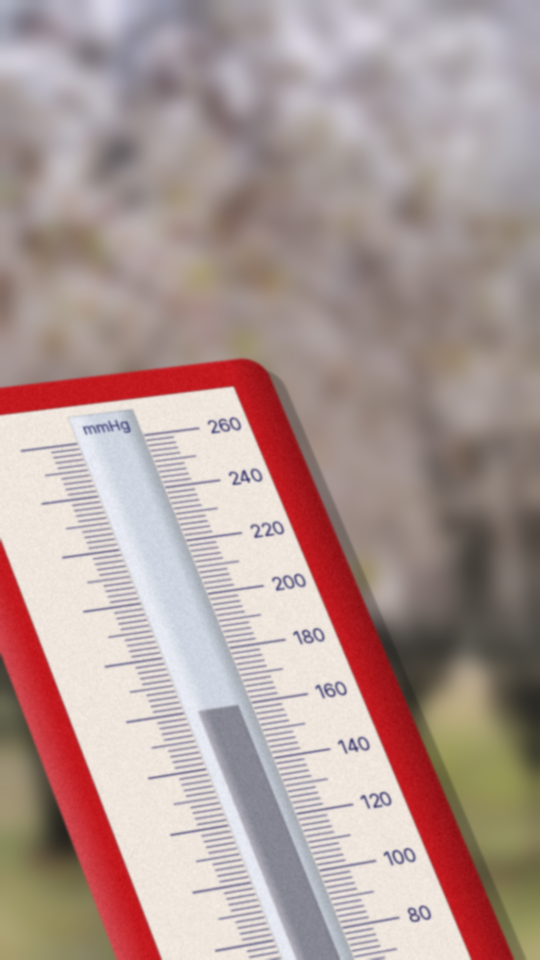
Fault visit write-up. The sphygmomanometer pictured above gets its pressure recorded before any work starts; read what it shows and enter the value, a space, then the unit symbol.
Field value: 160 mmHg
